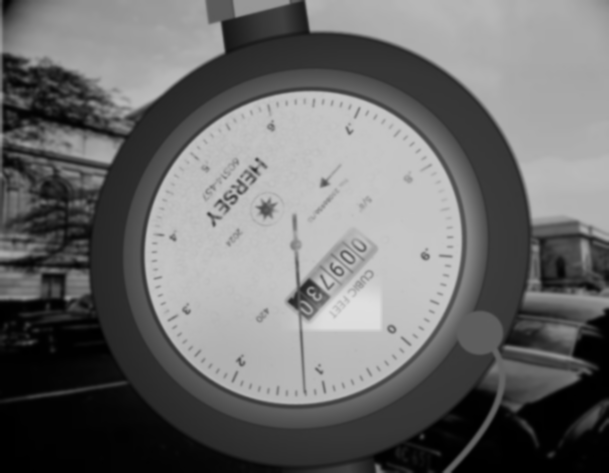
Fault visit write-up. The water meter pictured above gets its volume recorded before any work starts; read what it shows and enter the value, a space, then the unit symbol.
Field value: 9730.12 ft³
